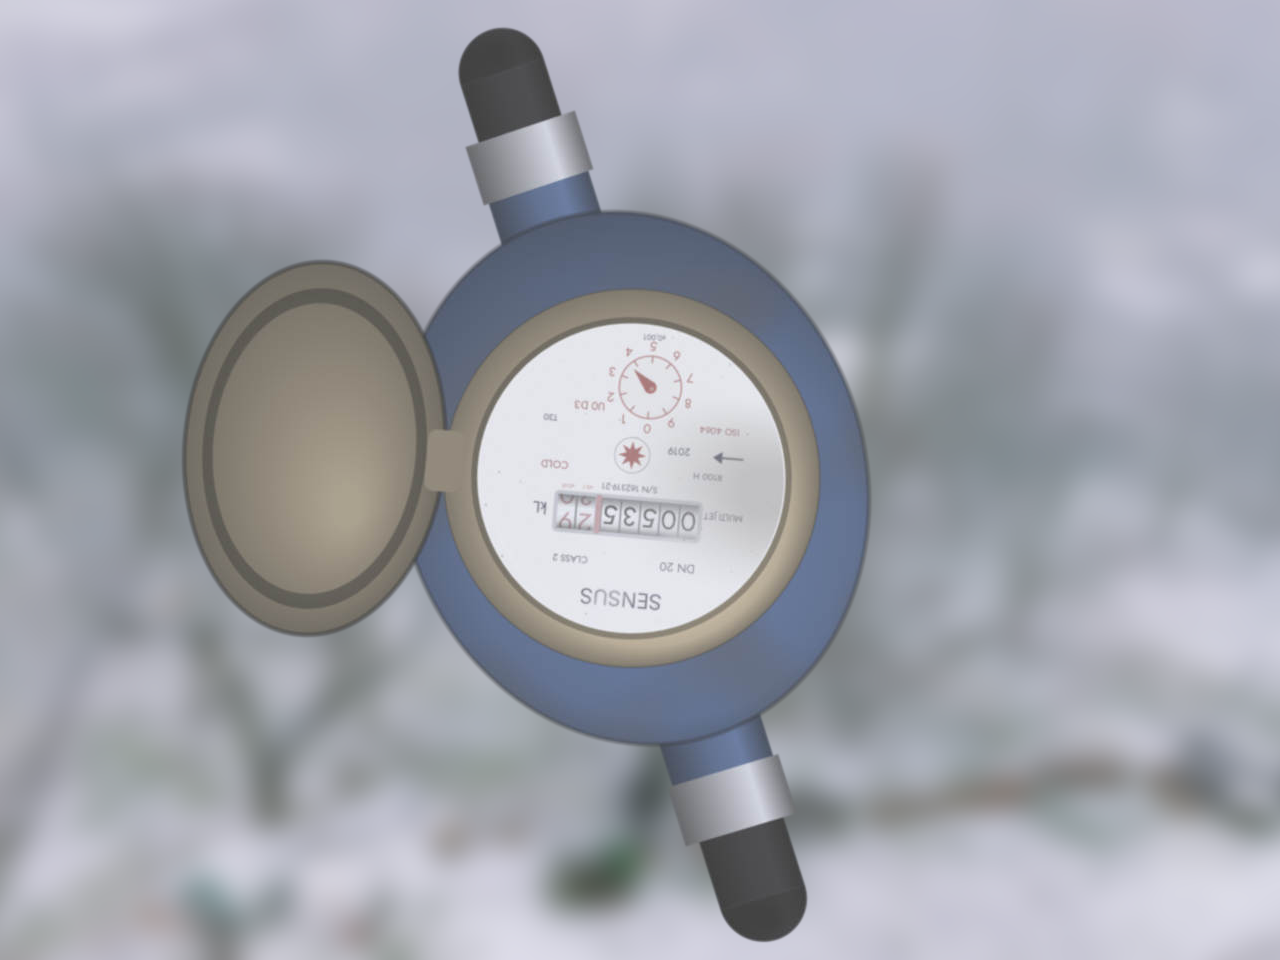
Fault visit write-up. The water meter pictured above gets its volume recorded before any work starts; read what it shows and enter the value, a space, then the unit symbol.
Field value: 535.293 kL
